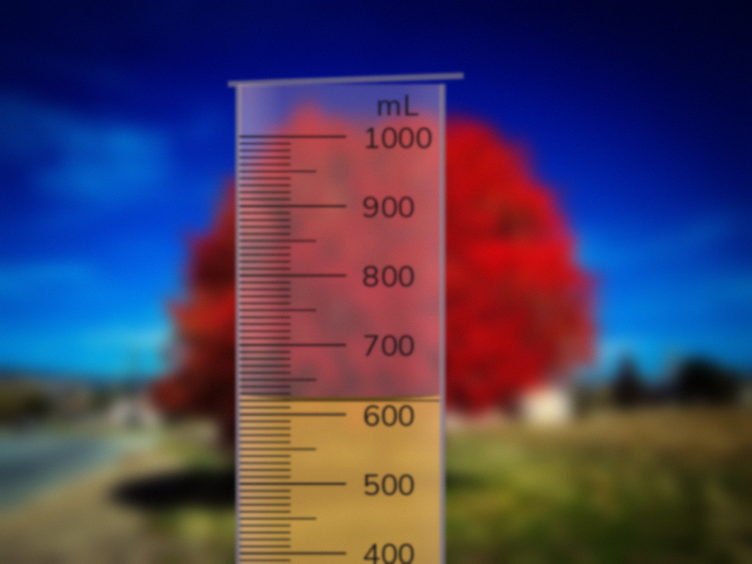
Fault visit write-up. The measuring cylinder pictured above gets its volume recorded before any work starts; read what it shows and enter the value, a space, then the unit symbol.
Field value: 620 mL
